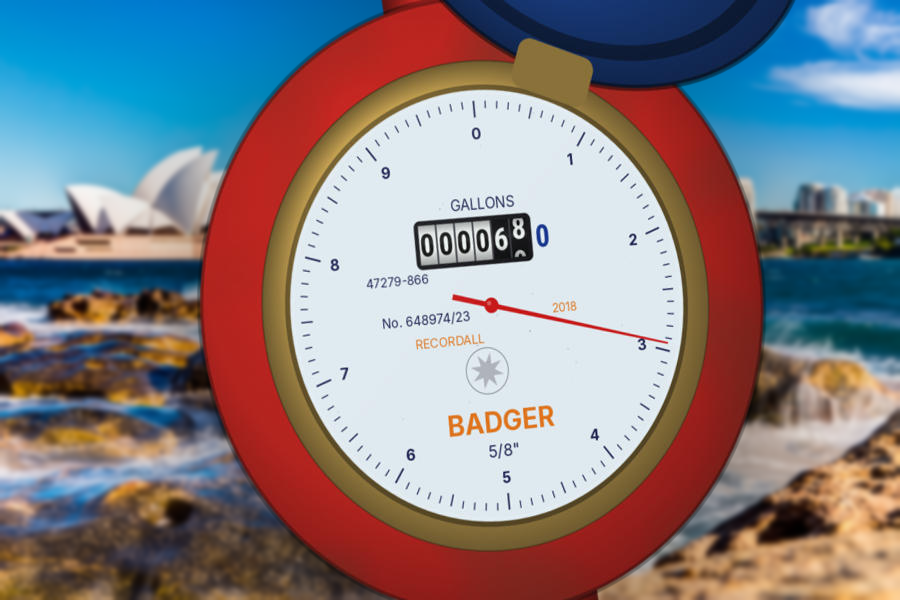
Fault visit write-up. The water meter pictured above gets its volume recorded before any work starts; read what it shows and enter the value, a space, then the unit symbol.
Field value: 682.9 gal
